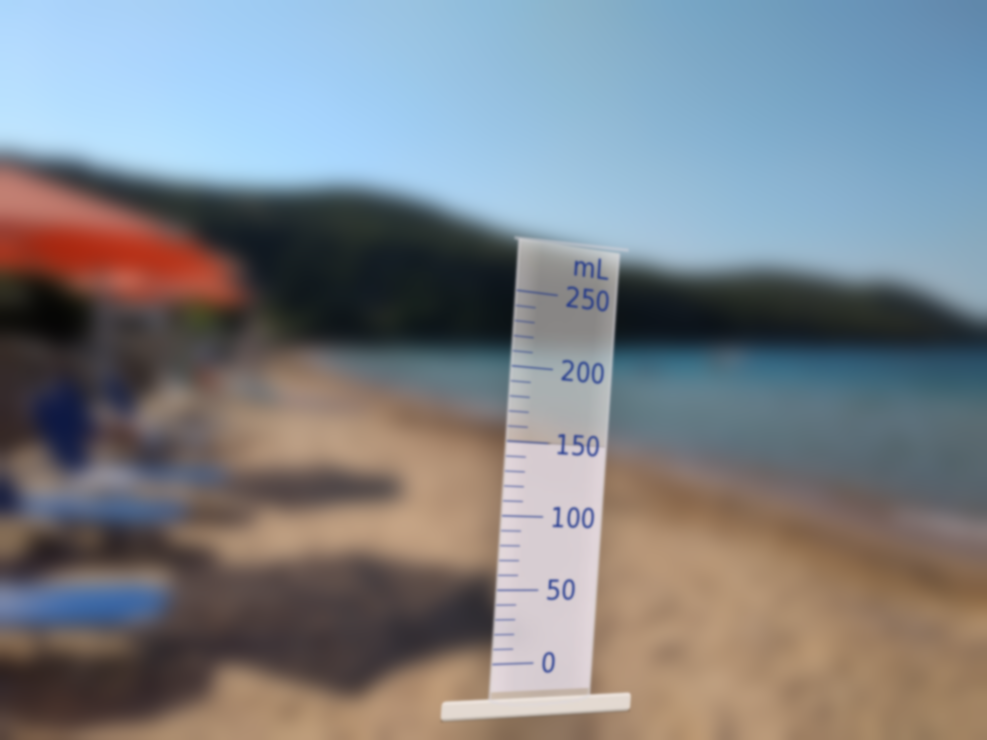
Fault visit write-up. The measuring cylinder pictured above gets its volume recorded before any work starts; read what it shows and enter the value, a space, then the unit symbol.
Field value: 150 mL
